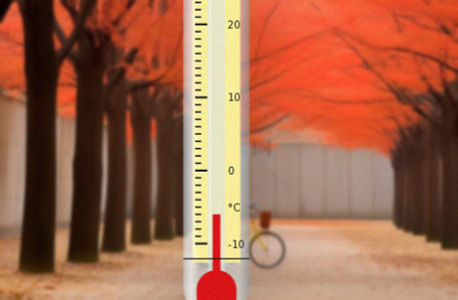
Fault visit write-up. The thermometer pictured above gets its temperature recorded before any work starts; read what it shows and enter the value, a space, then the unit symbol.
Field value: -6 °C
